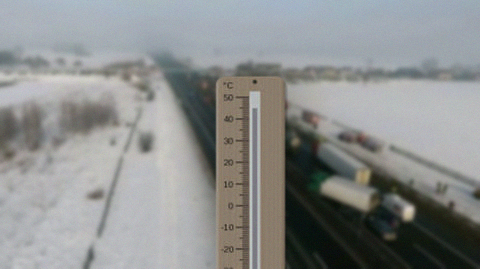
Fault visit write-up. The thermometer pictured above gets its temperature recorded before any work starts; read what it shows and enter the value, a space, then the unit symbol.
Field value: 45 °C
